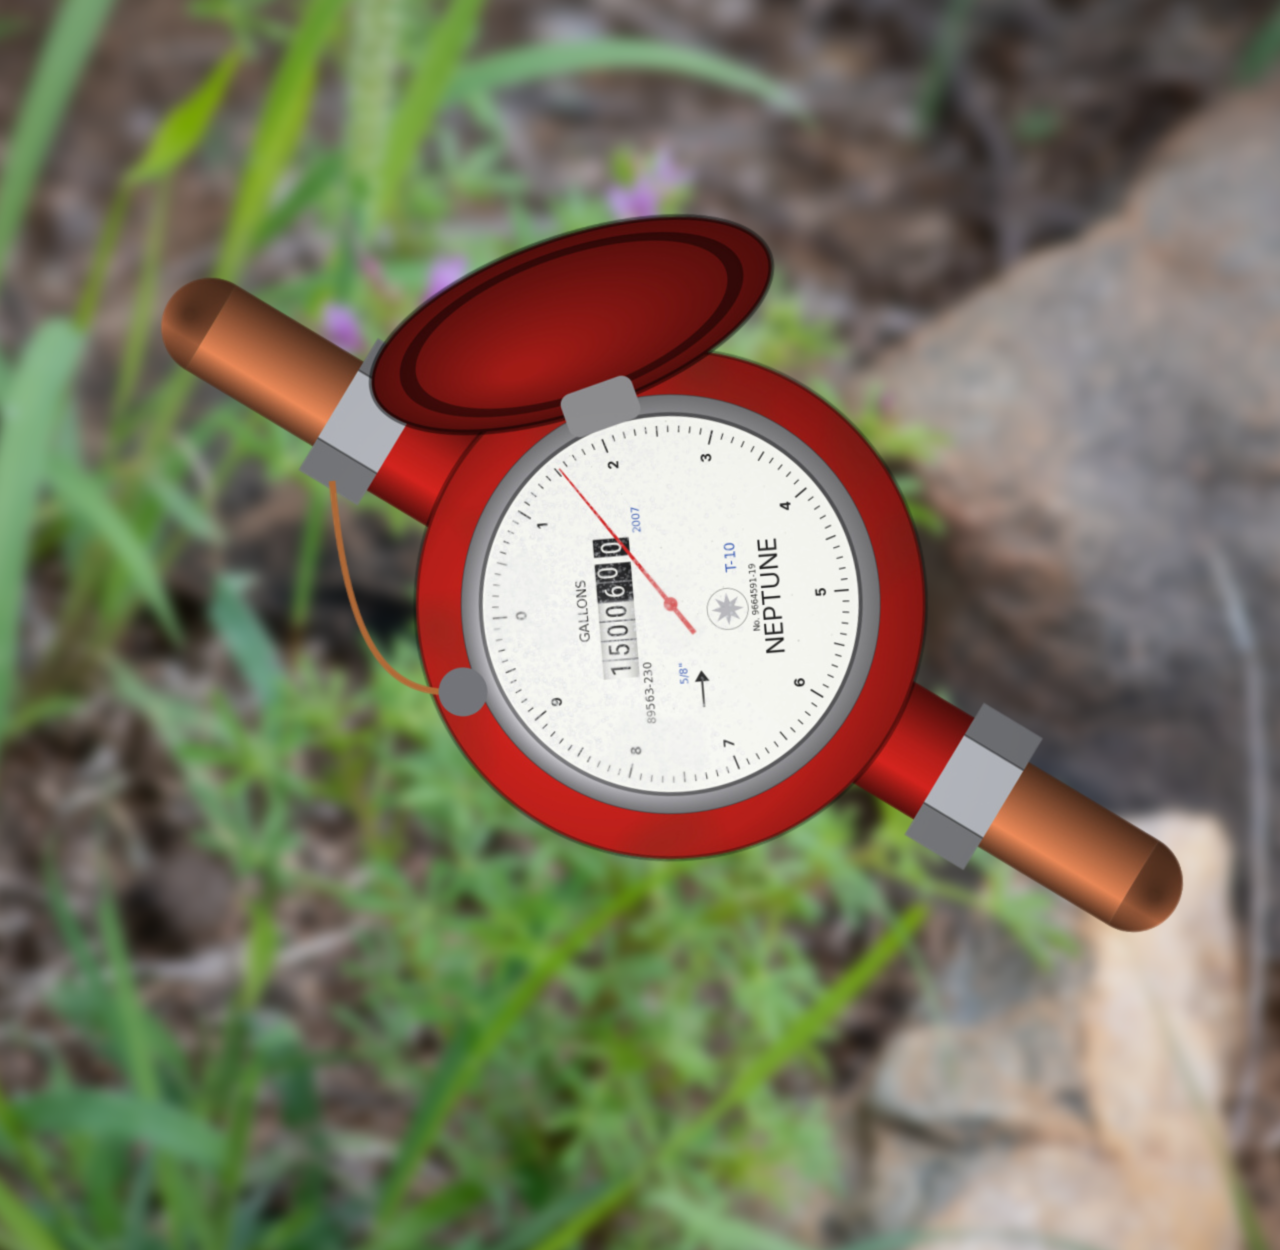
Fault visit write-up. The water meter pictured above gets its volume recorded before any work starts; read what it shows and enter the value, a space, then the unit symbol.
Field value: 1500601.5 gal
